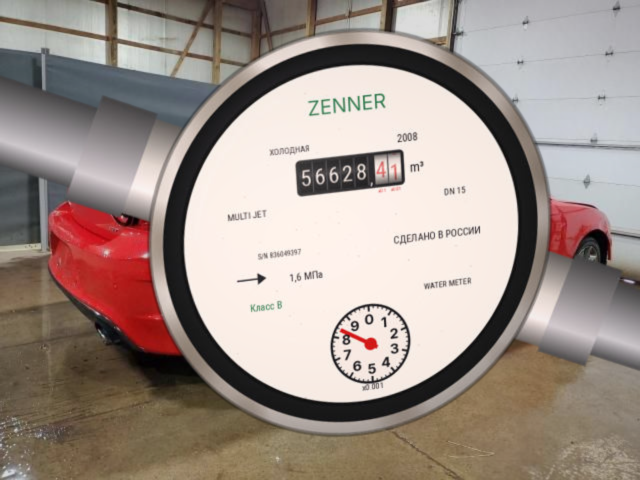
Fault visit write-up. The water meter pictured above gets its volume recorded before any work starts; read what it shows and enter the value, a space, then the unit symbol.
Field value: 56628.408 m³
